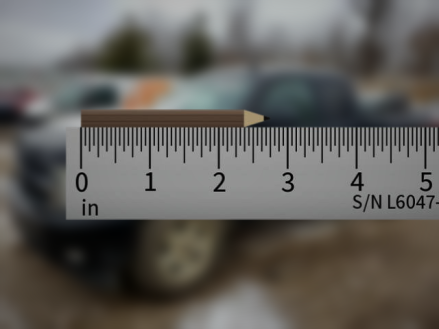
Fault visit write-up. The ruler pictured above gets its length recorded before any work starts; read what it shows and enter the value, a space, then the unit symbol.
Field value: 2.75 in
